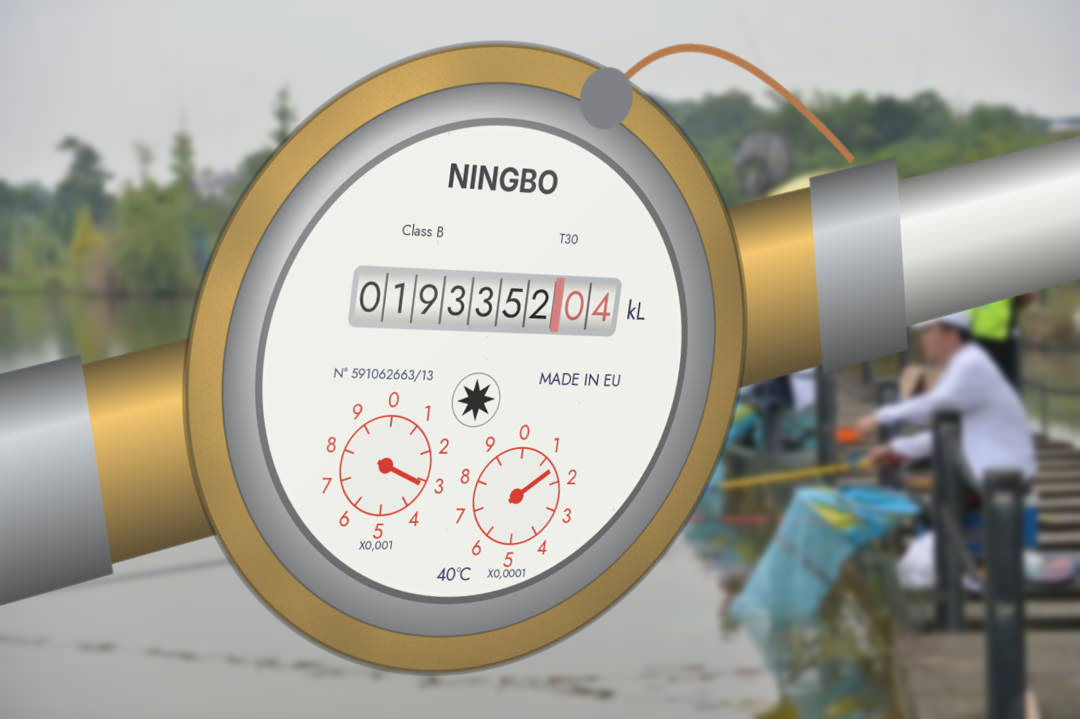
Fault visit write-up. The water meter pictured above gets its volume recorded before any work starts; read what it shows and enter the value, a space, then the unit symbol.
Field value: 193352.0431 kL
